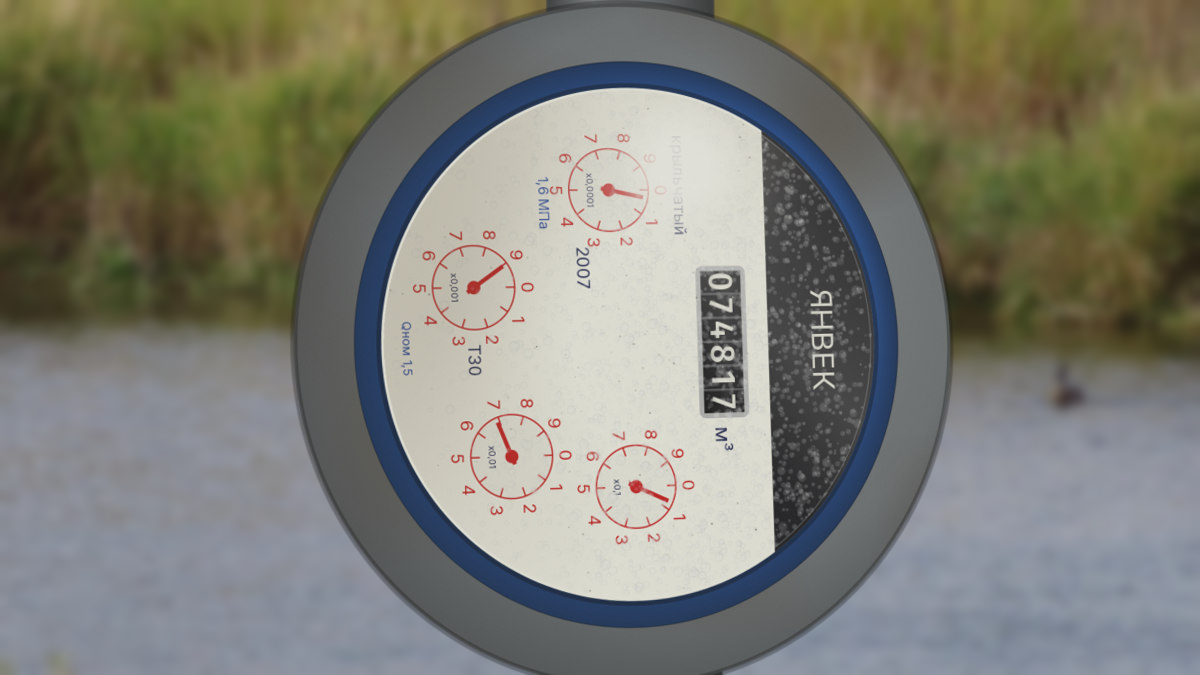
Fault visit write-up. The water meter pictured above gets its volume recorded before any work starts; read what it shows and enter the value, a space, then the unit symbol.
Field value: 74817.0690 m³
